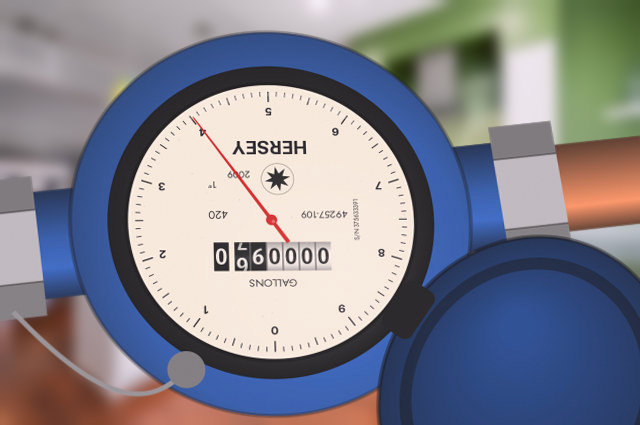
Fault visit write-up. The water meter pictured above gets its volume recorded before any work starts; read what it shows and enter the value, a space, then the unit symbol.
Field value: 964.0 gal
